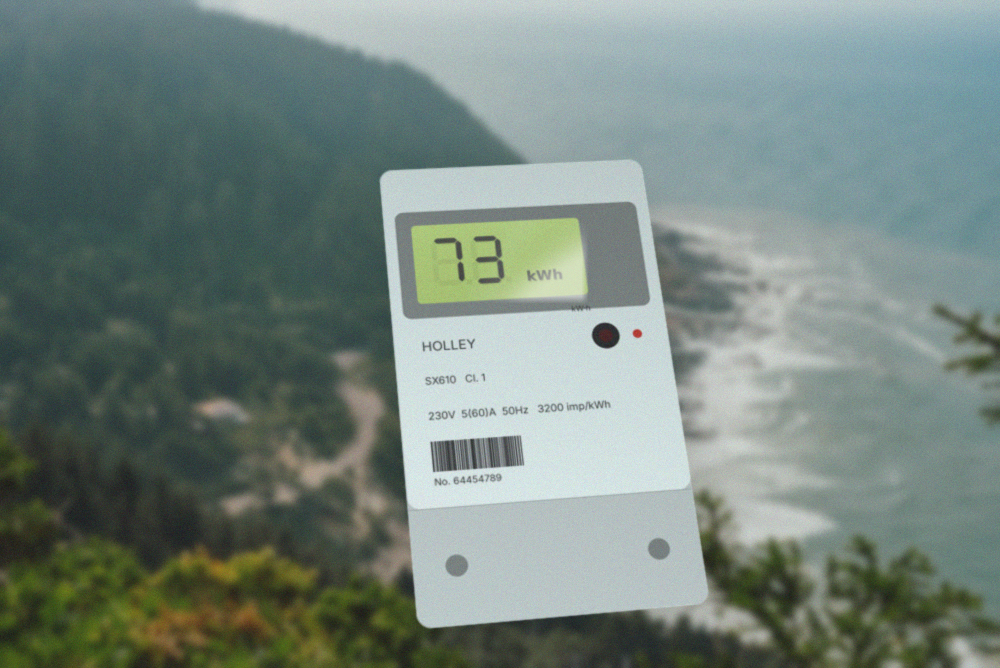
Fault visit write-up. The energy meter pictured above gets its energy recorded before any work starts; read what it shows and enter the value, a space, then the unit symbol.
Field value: 73 kWh
